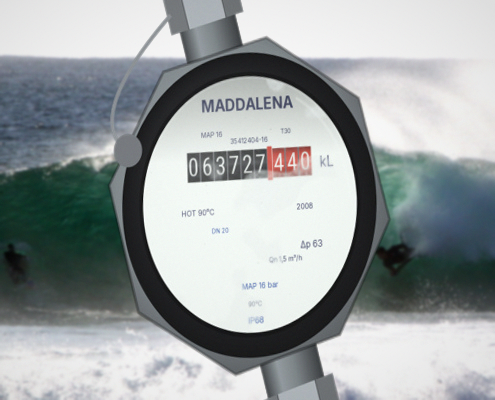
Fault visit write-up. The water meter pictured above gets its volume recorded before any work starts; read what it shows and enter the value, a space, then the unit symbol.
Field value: 63727.440 kL
